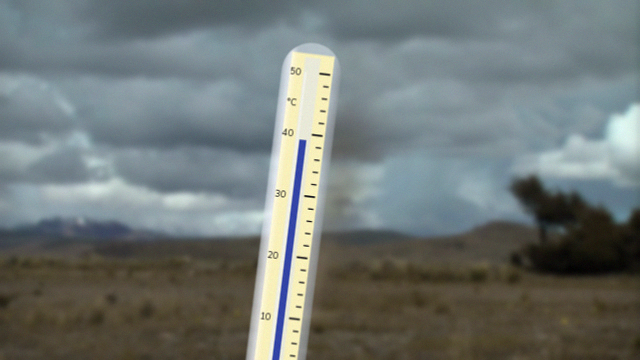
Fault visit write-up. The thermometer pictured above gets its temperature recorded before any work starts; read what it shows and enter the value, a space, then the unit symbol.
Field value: 39 °C
